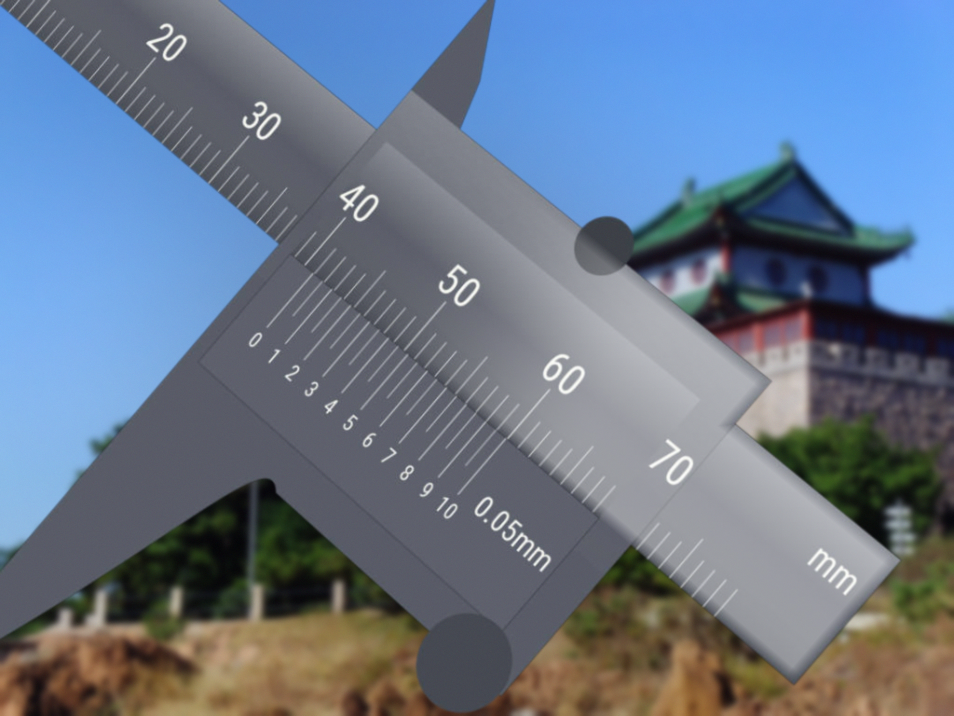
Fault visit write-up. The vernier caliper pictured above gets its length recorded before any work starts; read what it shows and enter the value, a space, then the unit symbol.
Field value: 40.9 mm
